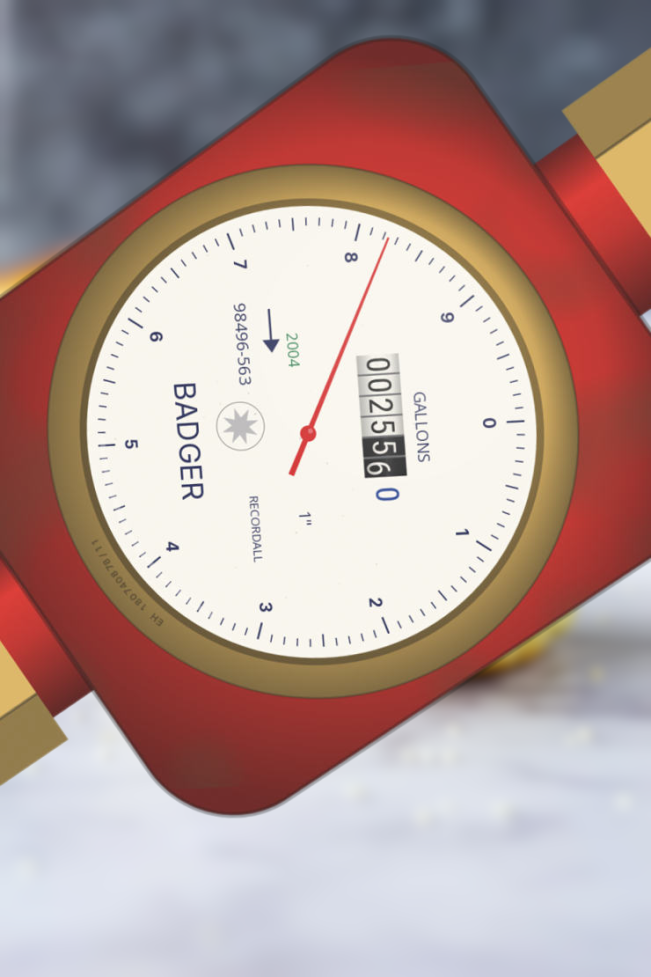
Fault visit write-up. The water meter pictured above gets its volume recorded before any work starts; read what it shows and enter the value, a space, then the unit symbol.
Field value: 25558.2 gal
